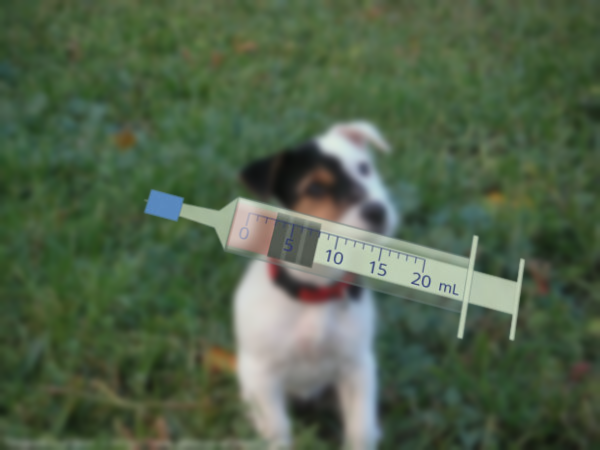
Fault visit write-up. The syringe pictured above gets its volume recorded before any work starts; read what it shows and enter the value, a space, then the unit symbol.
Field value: 3 mL
